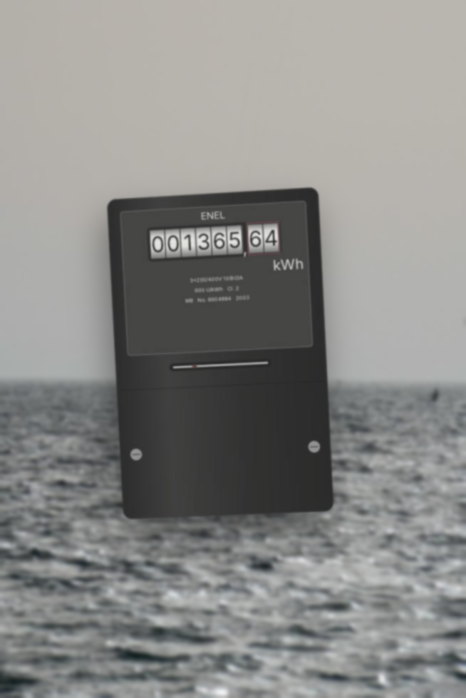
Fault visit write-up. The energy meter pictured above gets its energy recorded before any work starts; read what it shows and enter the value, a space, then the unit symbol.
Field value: 1365.64 kWh
